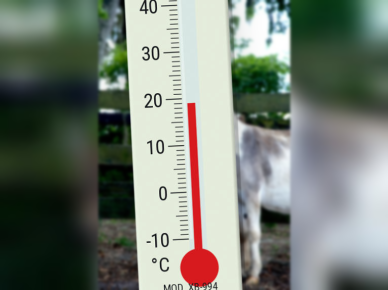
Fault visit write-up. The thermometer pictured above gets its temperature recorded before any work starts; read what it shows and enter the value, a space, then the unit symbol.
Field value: 19 °C
